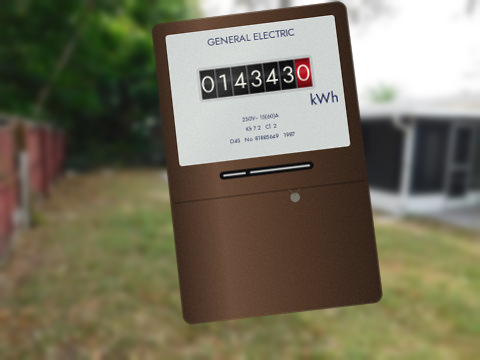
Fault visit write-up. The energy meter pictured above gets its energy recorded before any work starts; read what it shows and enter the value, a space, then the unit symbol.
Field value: 14343.0 kWh
